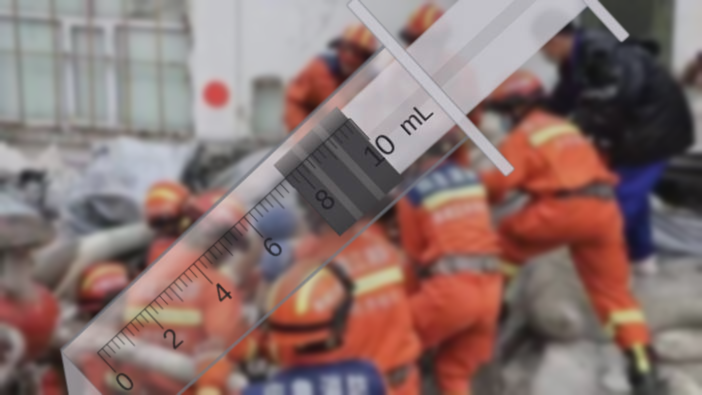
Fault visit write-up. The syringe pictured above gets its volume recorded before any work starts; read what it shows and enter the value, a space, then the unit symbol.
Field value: 7.6 mL
